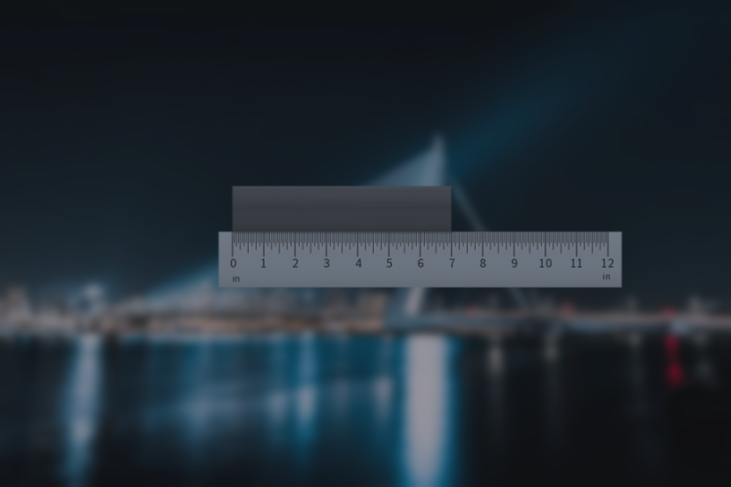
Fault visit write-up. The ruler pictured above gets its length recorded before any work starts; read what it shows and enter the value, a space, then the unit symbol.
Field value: 7 in
